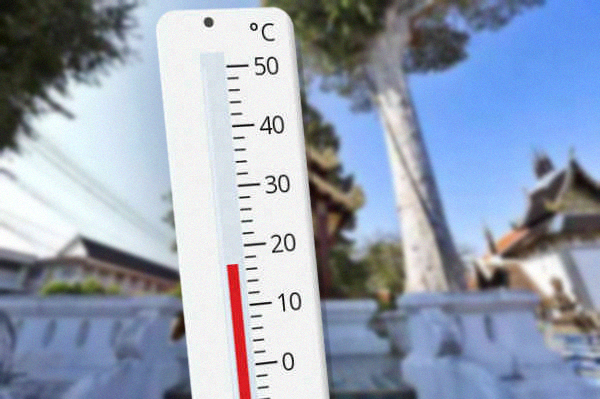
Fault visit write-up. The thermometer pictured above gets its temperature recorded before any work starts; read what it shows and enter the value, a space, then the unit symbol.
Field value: 17 °C
